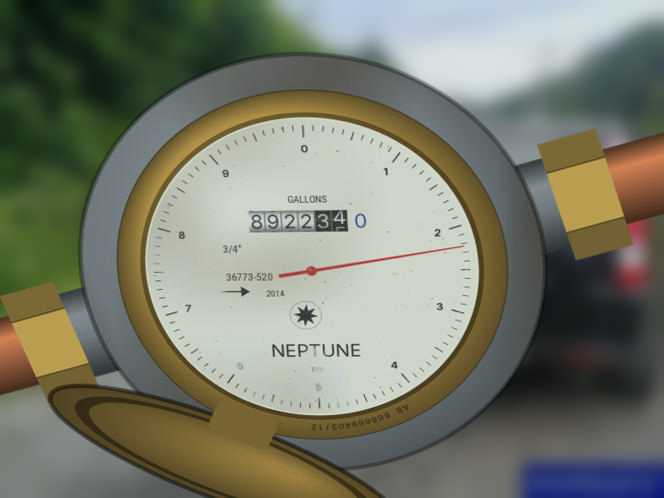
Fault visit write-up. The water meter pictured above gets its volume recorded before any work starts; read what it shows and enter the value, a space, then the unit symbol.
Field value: 8922342.2 gal
